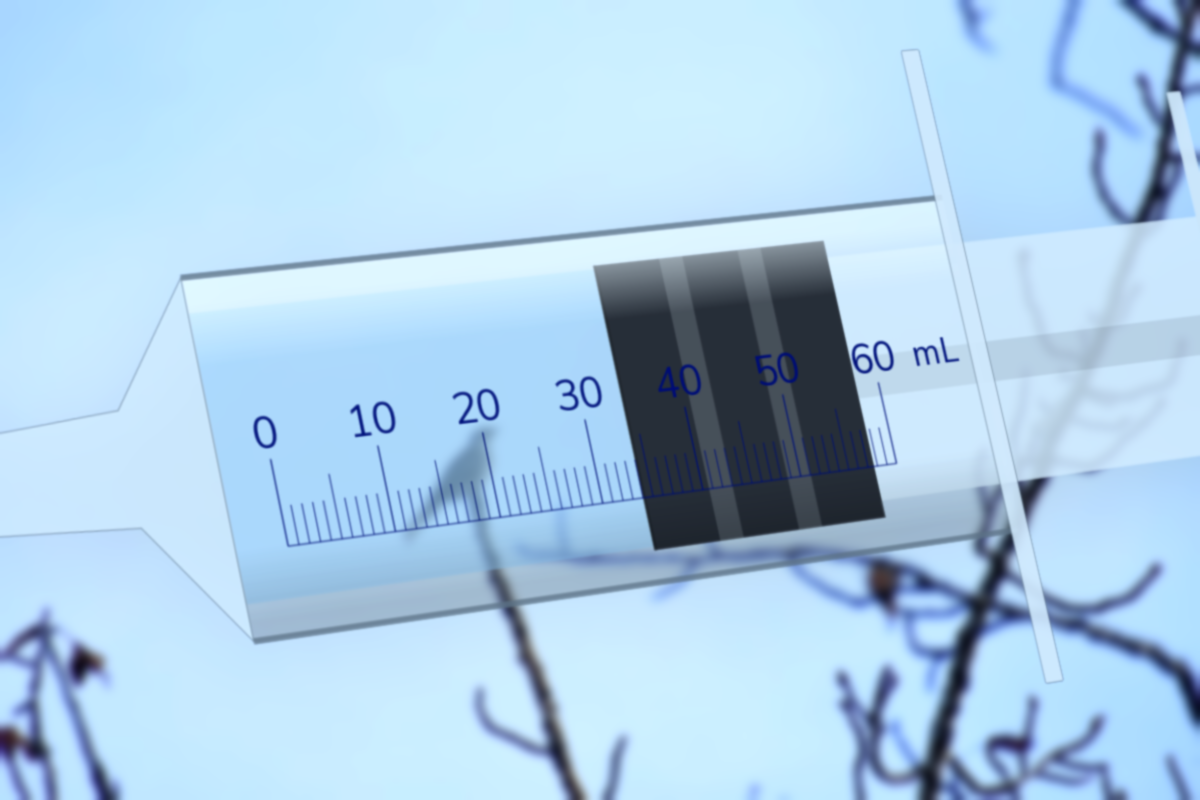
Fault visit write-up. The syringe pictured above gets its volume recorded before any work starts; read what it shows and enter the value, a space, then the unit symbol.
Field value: 34 mL
